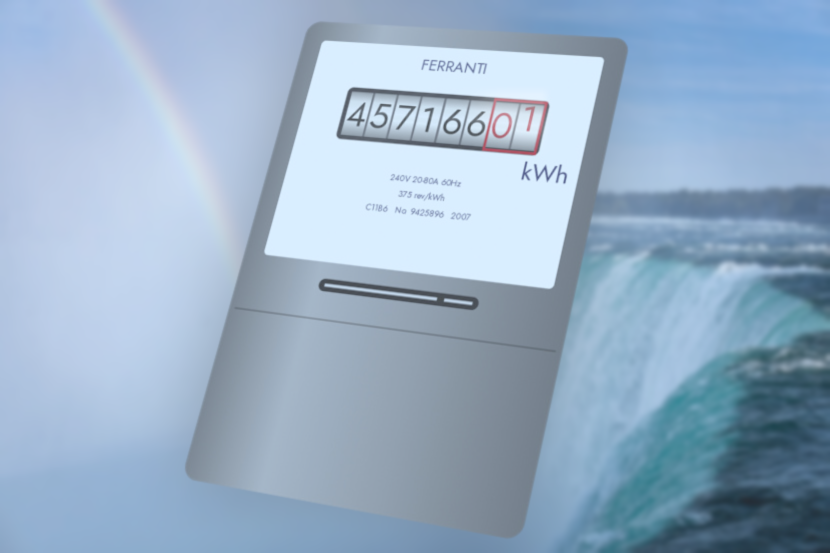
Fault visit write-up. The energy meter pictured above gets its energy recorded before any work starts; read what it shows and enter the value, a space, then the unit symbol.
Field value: 457166.01 kWh
